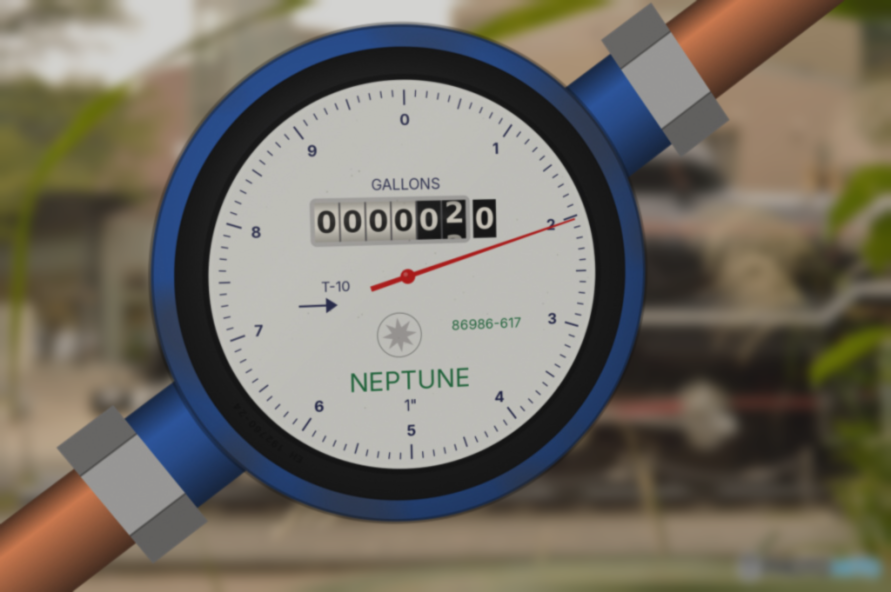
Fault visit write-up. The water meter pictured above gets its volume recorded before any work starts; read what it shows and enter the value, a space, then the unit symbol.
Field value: 22.0 gal
